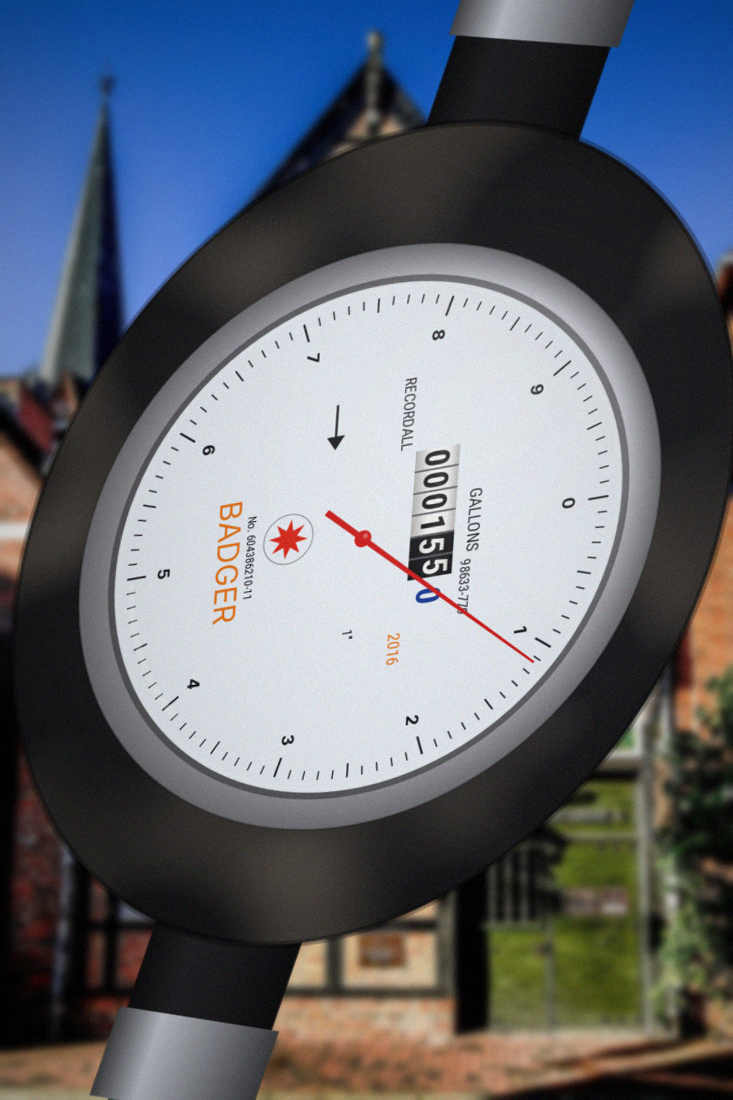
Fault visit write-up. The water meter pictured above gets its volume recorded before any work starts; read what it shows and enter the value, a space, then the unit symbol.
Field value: 1551.1 gal
